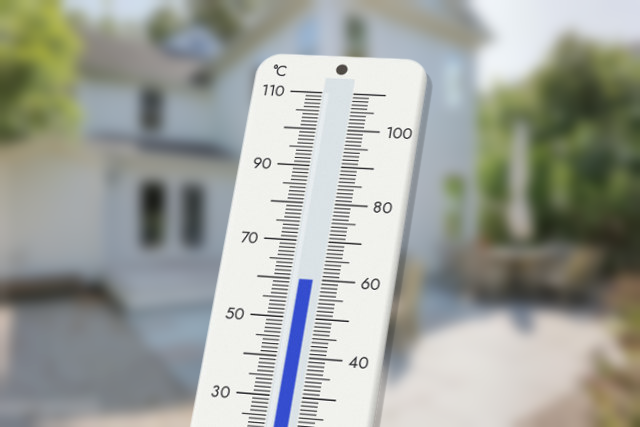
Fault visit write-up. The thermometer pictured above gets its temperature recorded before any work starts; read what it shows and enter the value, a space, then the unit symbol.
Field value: 60 °C
